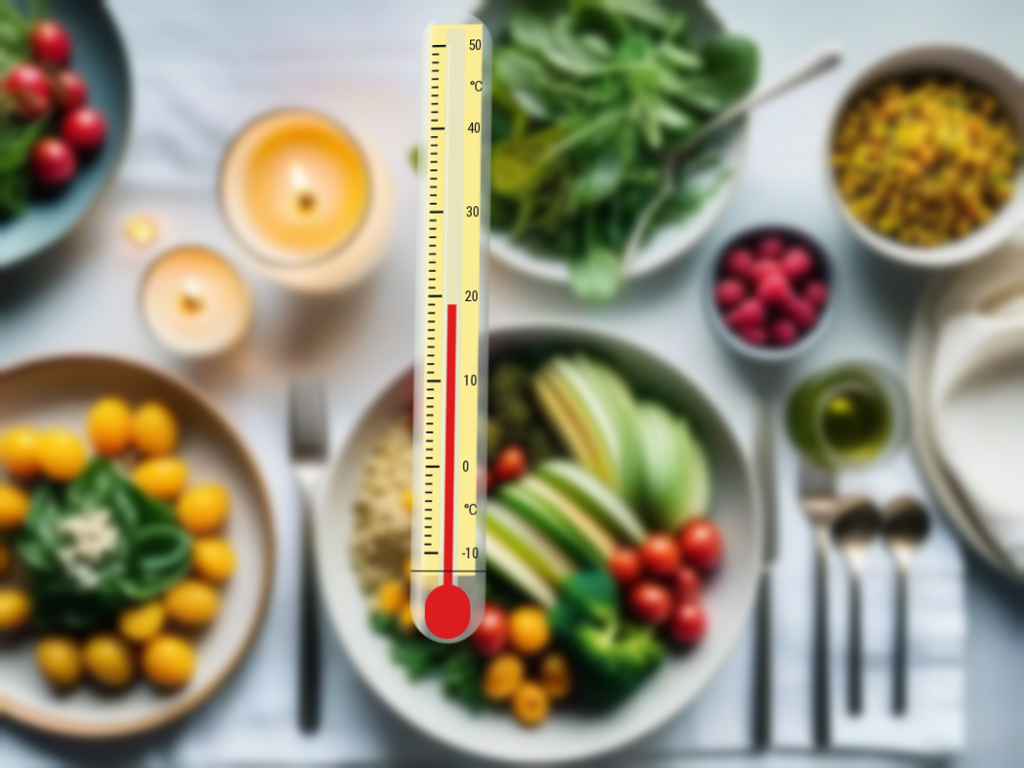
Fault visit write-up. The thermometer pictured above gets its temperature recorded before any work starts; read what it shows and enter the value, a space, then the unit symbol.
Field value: 19 °C
